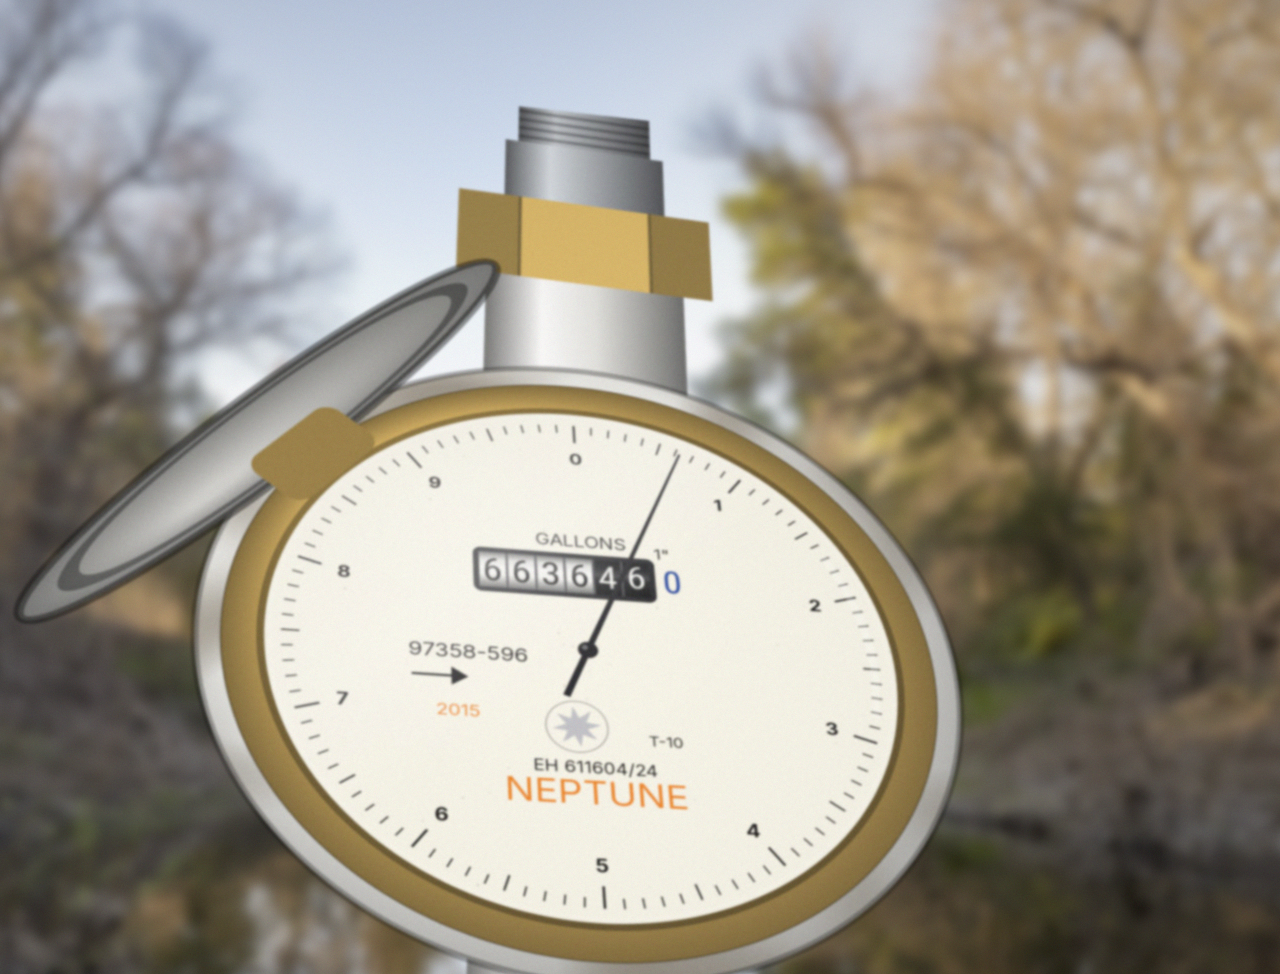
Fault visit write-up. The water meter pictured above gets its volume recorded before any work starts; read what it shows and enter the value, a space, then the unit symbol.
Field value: 6636460.6 gal
